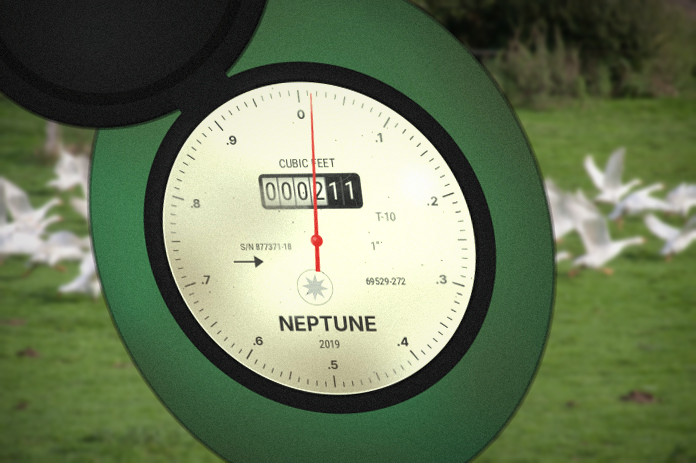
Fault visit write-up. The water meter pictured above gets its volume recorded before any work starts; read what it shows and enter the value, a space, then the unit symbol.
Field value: 211.01 ft³
